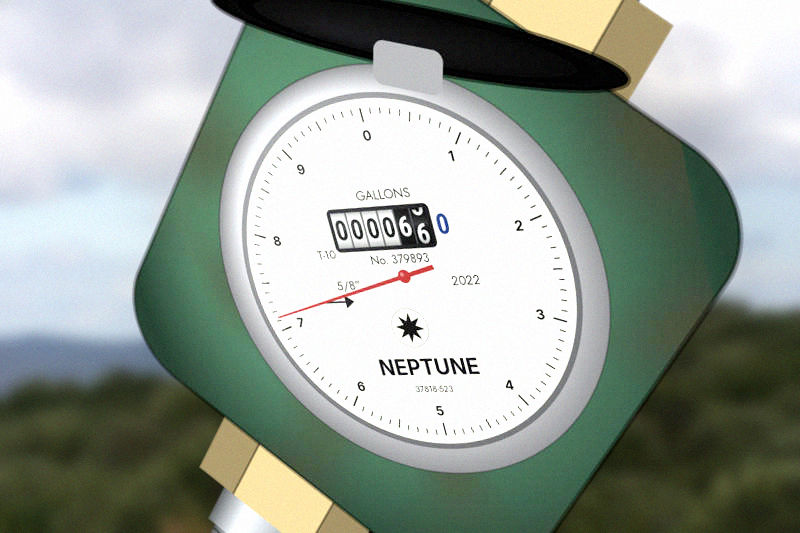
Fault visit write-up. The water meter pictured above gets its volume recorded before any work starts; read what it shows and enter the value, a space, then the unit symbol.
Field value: 657.1 gal
